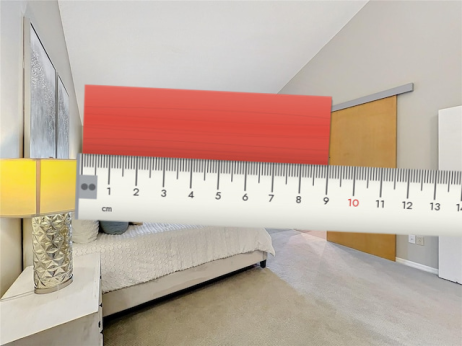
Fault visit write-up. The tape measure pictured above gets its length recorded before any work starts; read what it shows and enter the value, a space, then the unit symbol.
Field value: 9 cm
